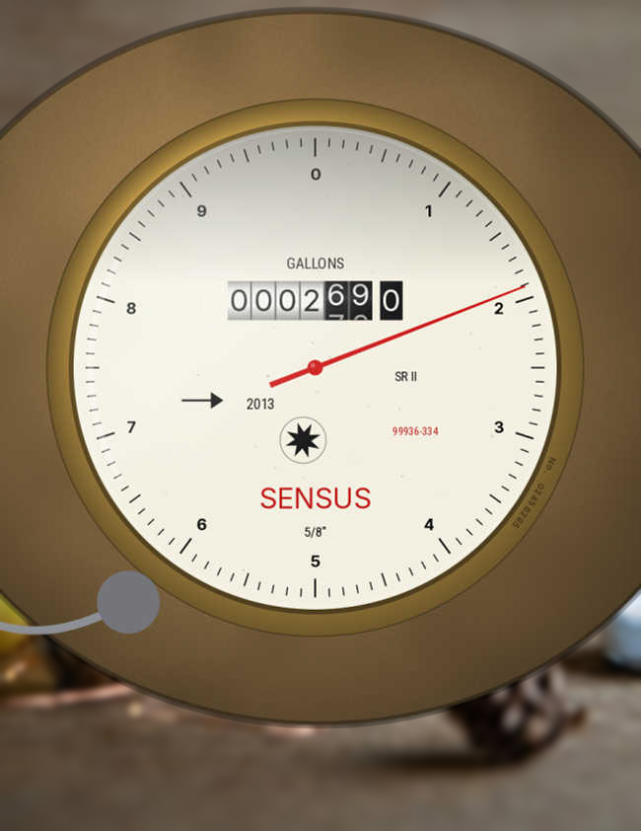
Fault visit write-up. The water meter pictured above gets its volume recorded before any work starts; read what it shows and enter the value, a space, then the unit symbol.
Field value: 2691.9 gal
